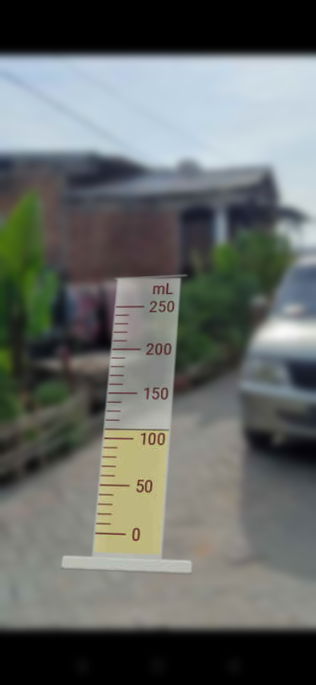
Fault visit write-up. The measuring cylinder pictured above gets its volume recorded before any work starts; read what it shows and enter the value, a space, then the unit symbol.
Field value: 110 mL
